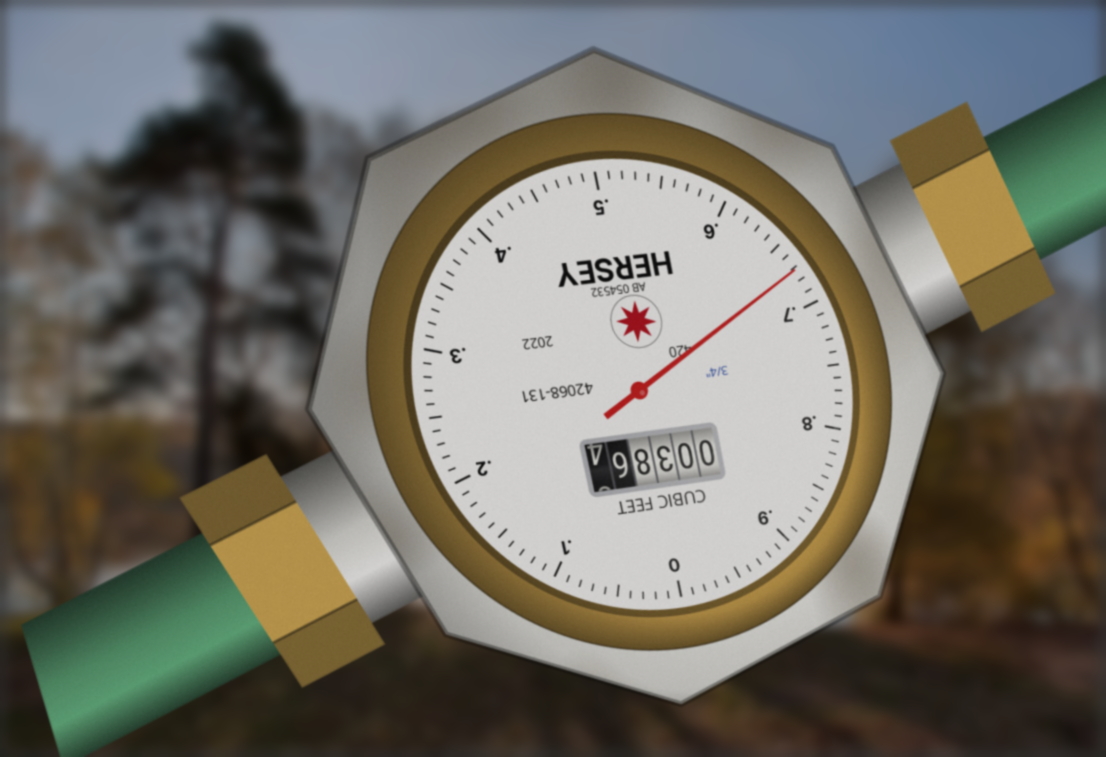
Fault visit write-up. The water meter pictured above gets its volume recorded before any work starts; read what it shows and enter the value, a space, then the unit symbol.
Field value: 3863.67 ft³
